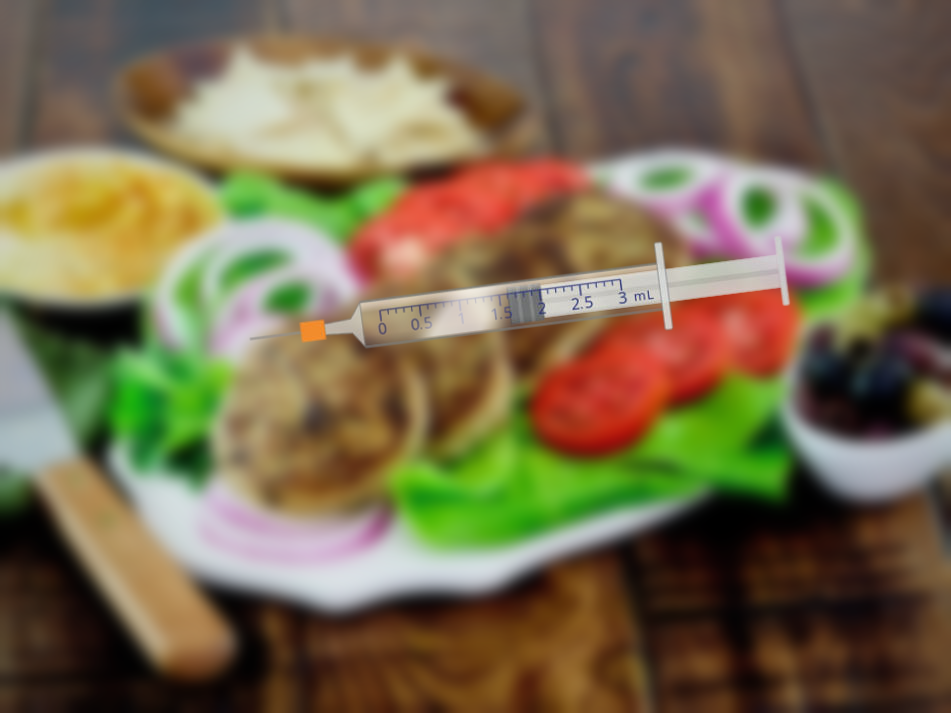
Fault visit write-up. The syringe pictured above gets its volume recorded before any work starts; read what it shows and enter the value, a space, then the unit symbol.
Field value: 1.6 mL
